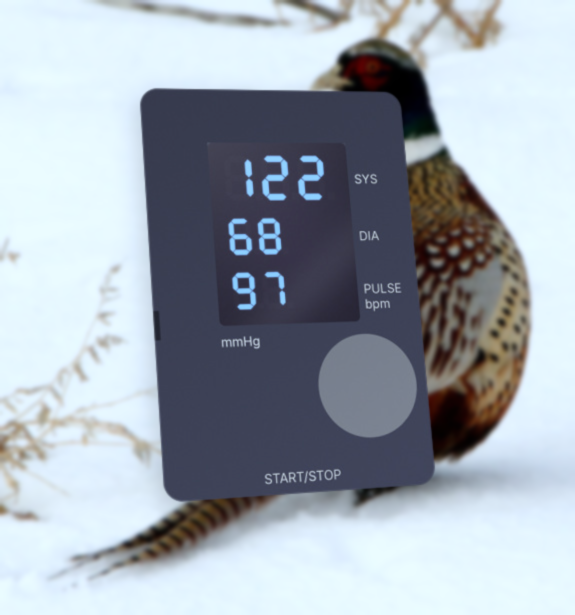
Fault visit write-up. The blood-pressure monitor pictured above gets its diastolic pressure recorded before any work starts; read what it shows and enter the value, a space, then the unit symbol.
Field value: 68 mmHg
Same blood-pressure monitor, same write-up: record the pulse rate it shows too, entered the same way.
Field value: 97 bpm
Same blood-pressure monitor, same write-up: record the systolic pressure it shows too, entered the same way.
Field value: 122 mmHg
